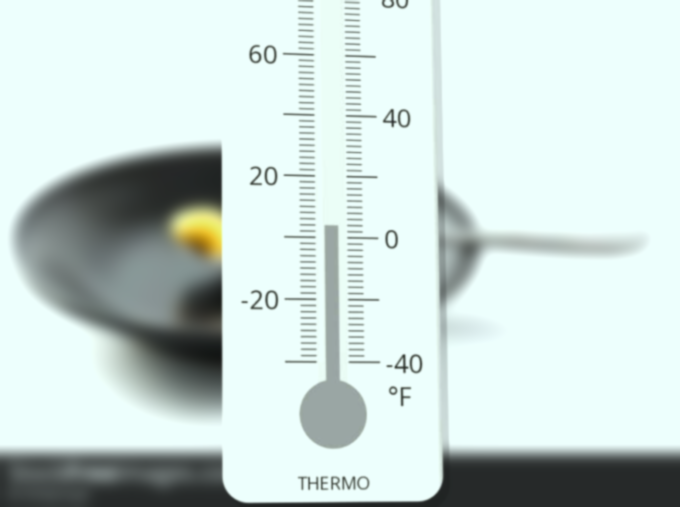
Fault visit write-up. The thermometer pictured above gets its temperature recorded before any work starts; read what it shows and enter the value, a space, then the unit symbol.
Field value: 4 °F
